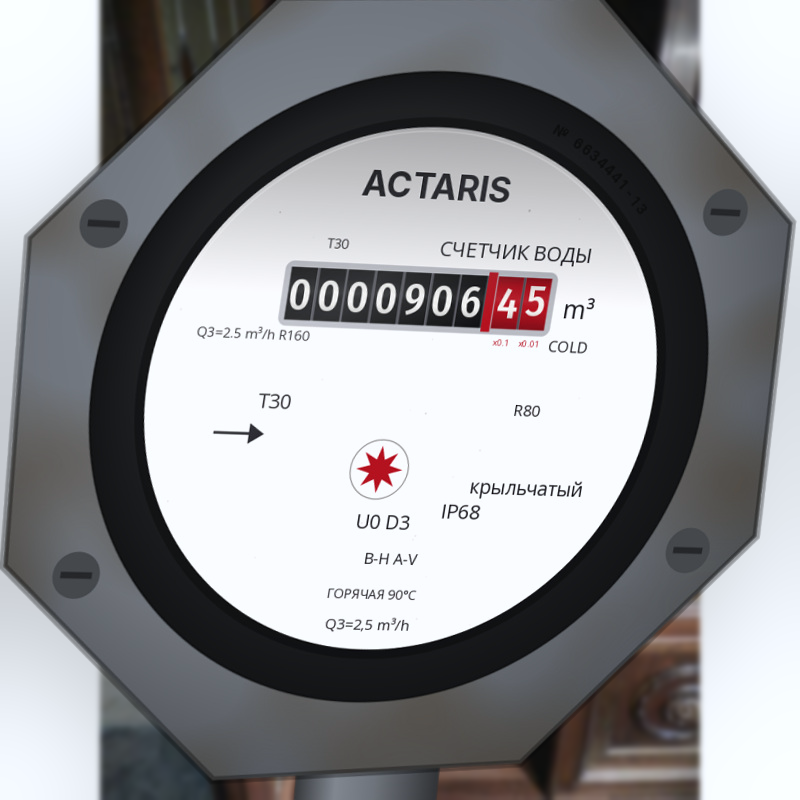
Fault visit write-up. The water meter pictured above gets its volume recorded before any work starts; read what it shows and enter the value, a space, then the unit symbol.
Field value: 906.45 m³
